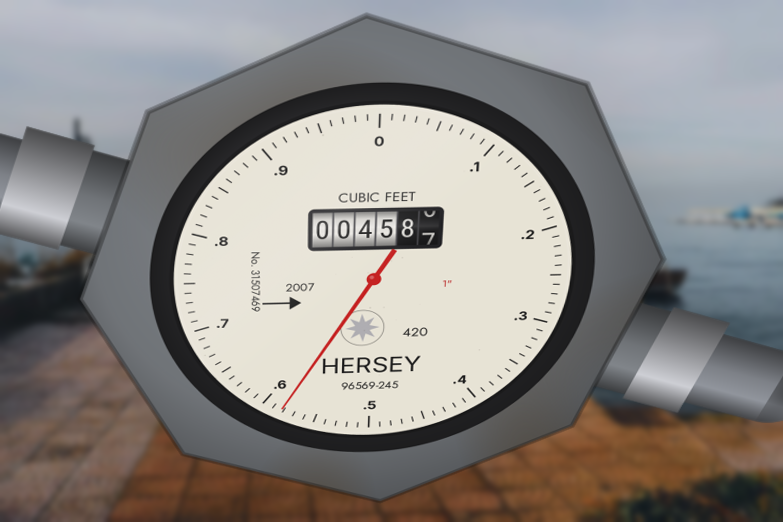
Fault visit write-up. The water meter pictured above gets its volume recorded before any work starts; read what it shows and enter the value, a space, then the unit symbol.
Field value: 4586.58 ft³
